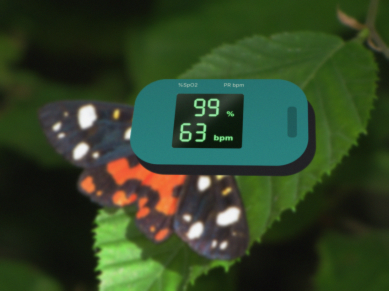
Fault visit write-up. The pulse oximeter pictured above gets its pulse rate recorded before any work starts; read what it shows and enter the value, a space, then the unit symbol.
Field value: 63 bpm
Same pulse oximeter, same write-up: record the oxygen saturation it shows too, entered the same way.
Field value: 99 %
